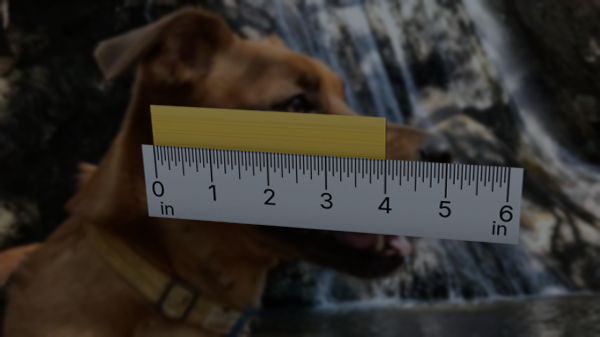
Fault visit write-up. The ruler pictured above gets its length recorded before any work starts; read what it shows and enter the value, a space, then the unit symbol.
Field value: 4 in
